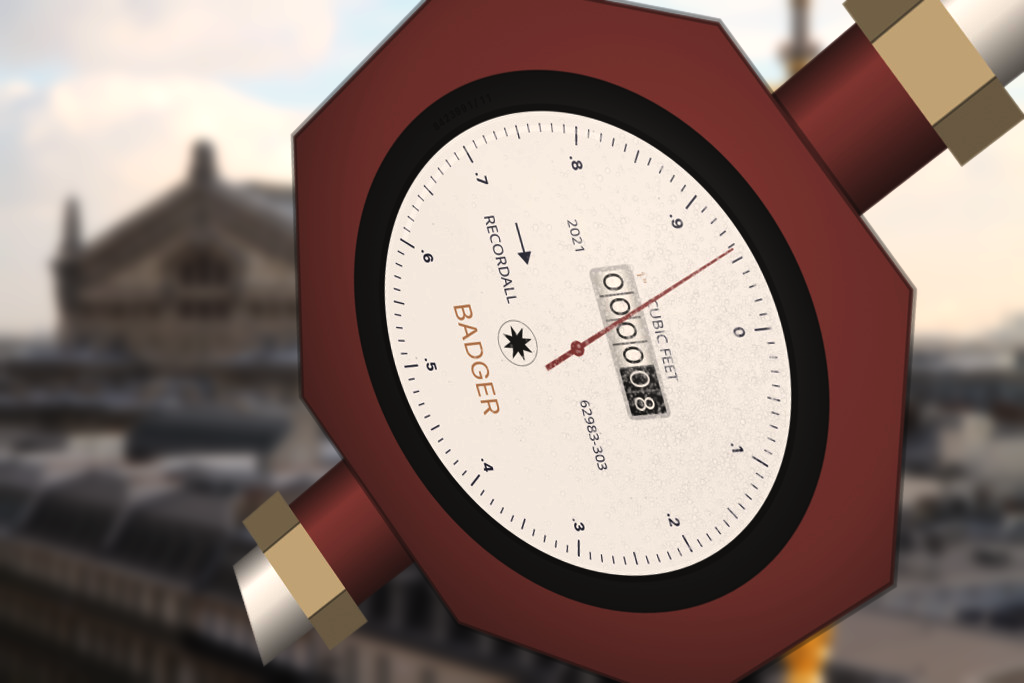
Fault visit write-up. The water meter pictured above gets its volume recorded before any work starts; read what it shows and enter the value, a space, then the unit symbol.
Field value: 7.94 ft³
